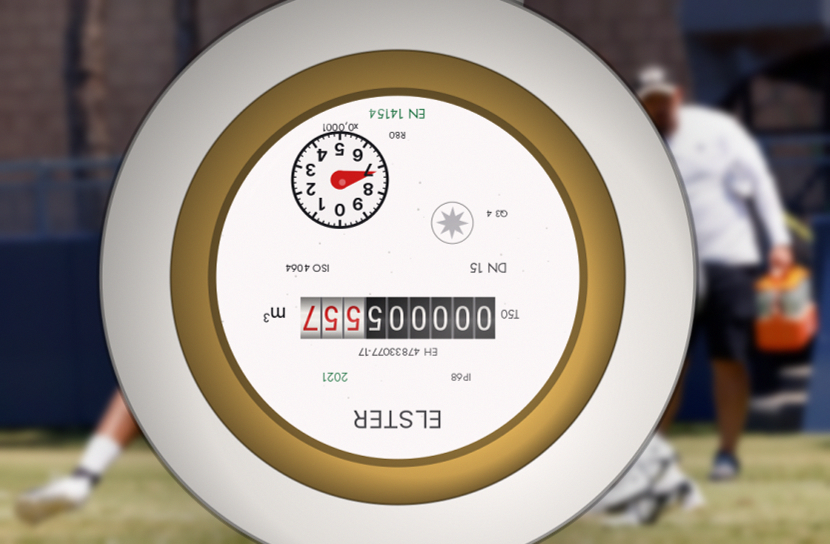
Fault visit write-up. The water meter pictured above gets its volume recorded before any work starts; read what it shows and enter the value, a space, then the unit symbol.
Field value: 5.5577 m³
